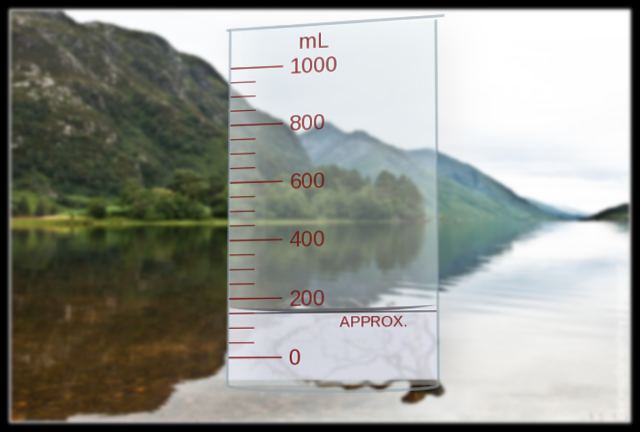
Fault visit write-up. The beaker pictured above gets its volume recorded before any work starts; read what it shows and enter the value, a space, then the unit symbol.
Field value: 150 mL
